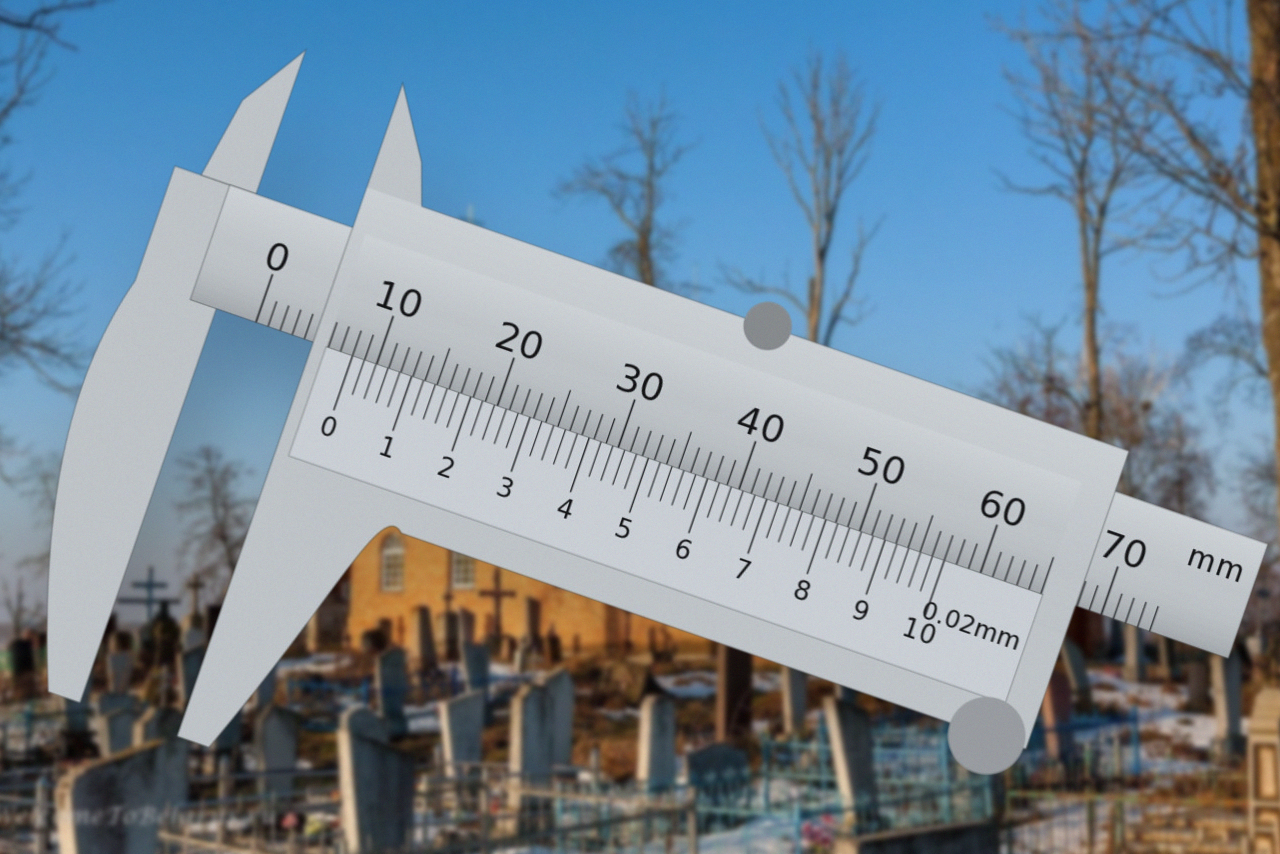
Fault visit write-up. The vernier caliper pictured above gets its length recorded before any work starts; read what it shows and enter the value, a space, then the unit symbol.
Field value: 8.0 mm
